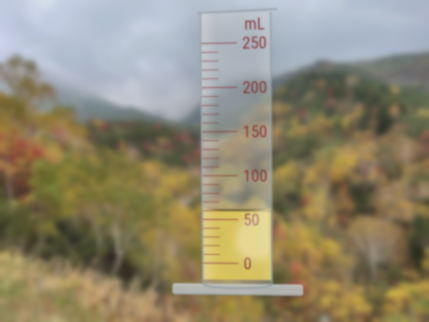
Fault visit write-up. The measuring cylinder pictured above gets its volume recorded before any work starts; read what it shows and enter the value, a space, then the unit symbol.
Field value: 60 mL
